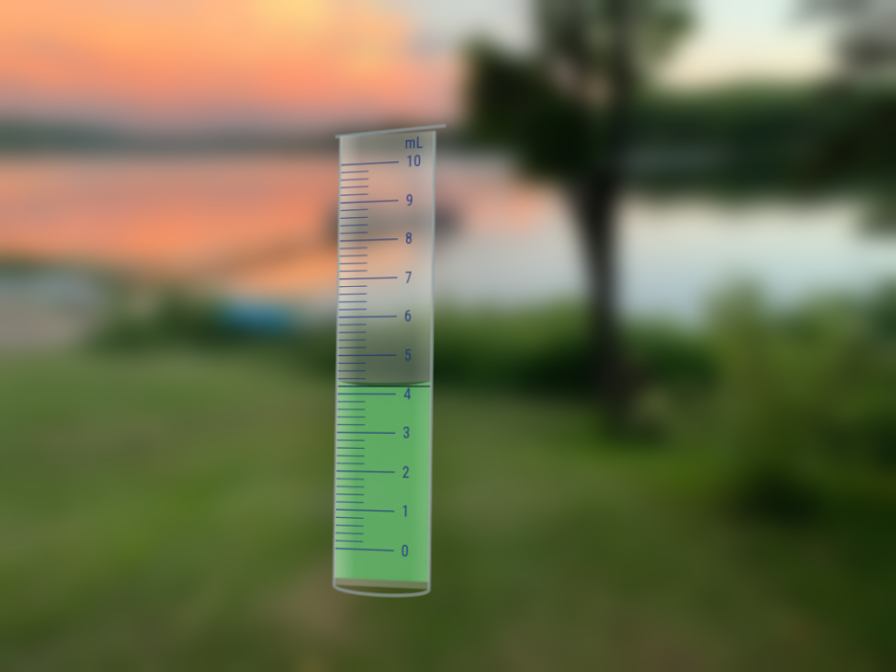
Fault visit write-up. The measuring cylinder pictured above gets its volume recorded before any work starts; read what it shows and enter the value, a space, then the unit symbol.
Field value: 4.2 mL
